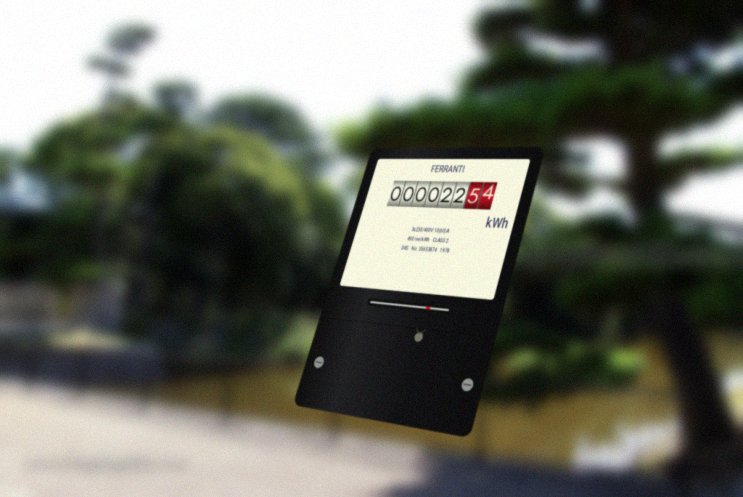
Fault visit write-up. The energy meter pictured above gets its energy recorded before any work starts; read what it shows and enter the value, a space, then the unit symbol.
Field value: 22.54 kWh
